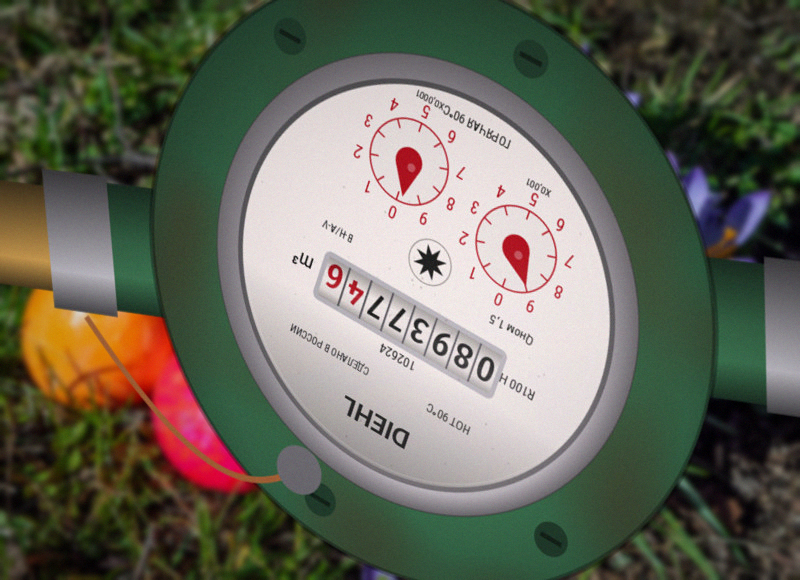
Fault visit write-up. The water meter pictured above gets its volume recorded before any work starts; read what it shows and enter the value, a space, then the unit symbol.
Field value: 89377.4589 m³
